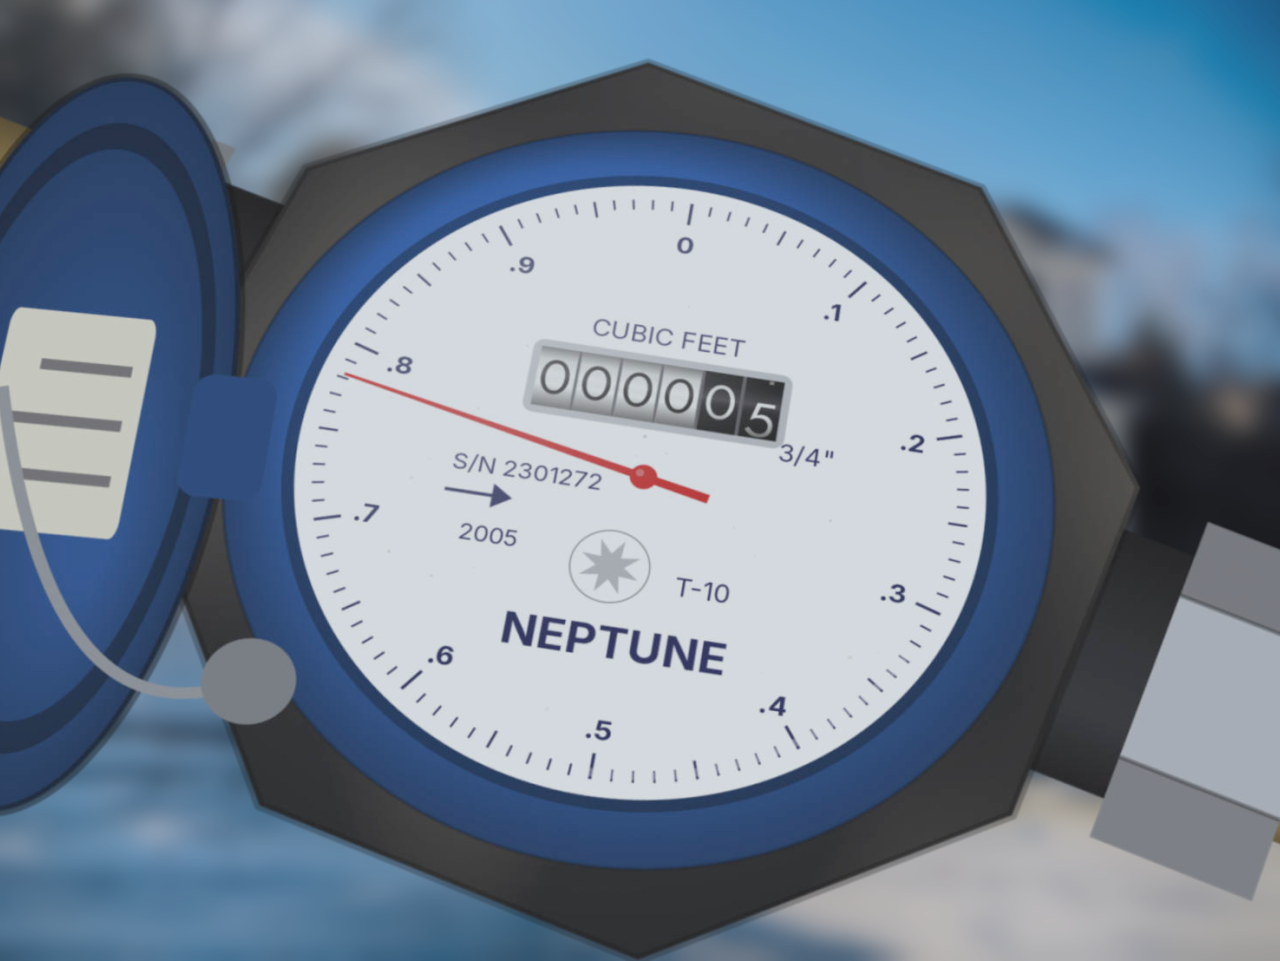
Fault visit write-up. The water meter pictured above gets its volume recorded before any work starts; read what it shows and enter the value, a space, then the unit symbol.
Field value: 4.78 ft³
